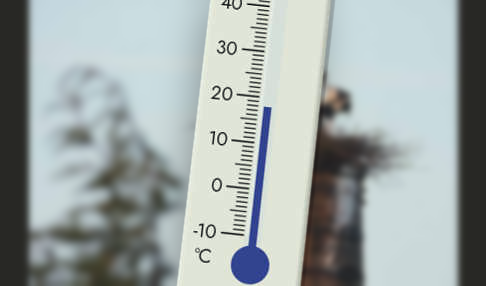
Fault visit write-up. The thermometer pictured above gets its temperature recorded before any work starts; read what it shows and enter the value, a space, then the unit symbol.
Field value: 18 °C
